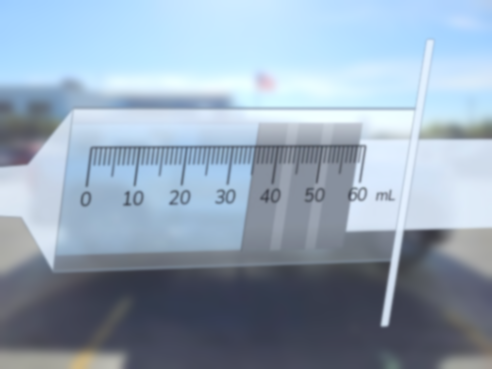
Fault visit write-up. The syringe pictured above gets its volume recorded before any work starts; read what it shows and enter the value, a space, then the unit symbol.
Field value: 35 mL
